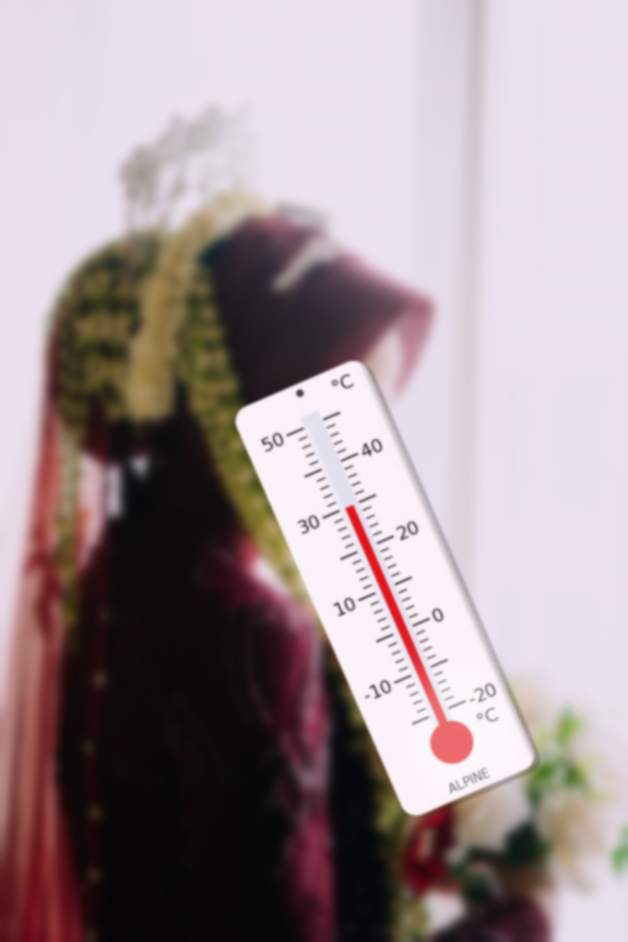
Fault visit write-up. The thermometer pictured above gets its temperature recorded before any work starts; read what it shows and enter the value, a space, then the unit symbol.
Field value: 30 °C
